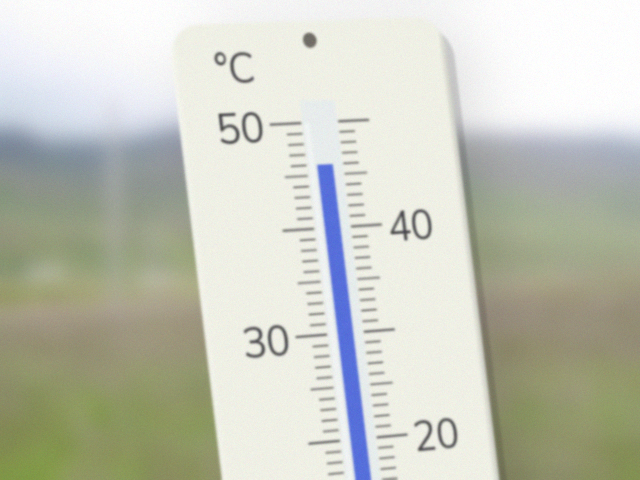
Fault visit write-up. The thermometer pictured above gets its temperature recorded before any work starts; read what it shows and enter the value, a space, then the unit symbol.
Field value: 46 °C
